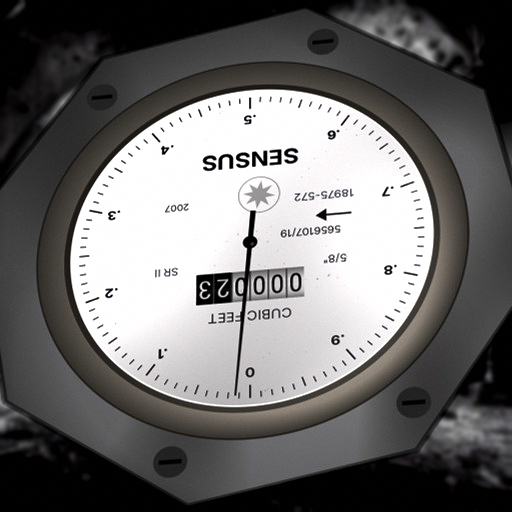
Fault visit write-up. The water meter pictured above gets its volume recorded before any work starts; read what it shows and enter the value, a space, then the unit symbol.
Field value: 23.01 ft³
